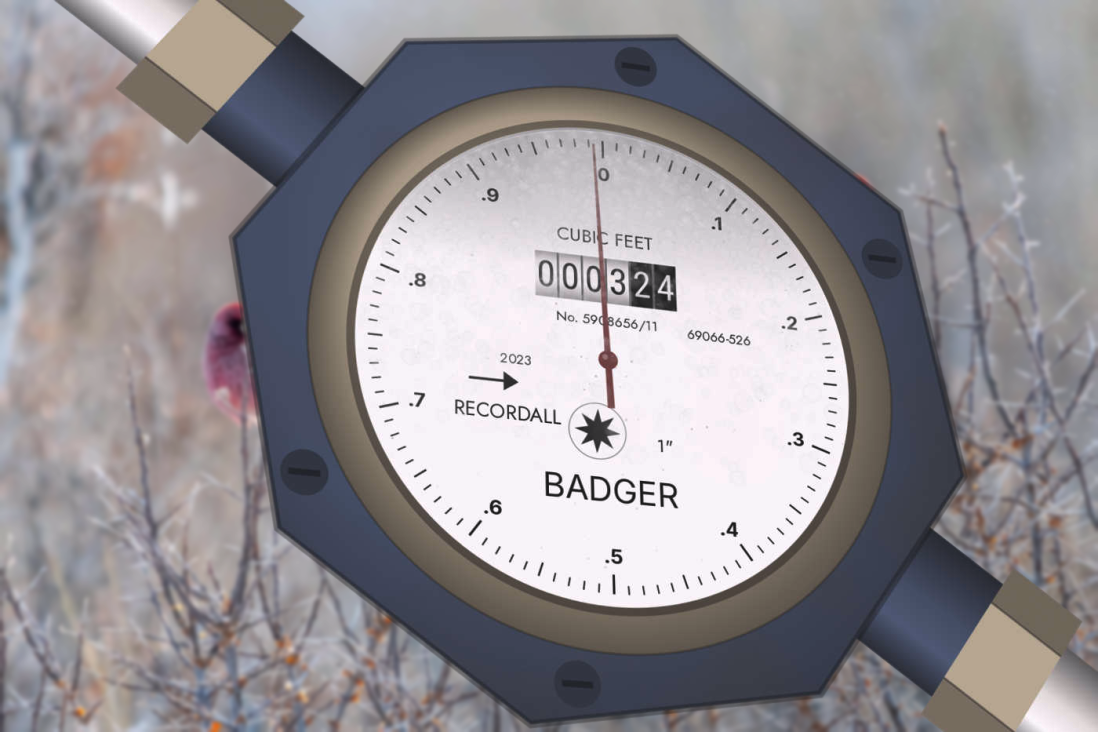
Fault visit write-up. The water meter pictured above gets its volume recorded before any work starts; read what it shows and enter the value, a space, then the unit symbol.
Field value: 323.99 ft³
